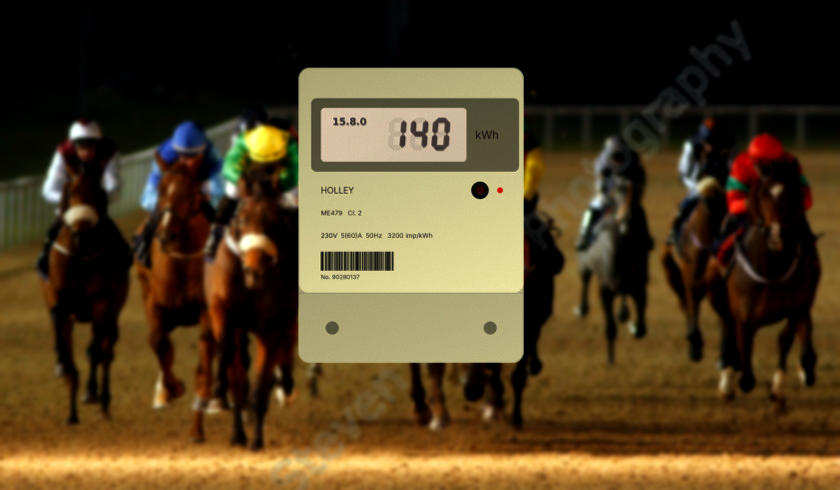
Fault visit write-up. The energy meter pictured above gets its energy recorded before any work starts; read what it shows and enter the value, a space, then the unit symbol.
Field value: 140 kWh
